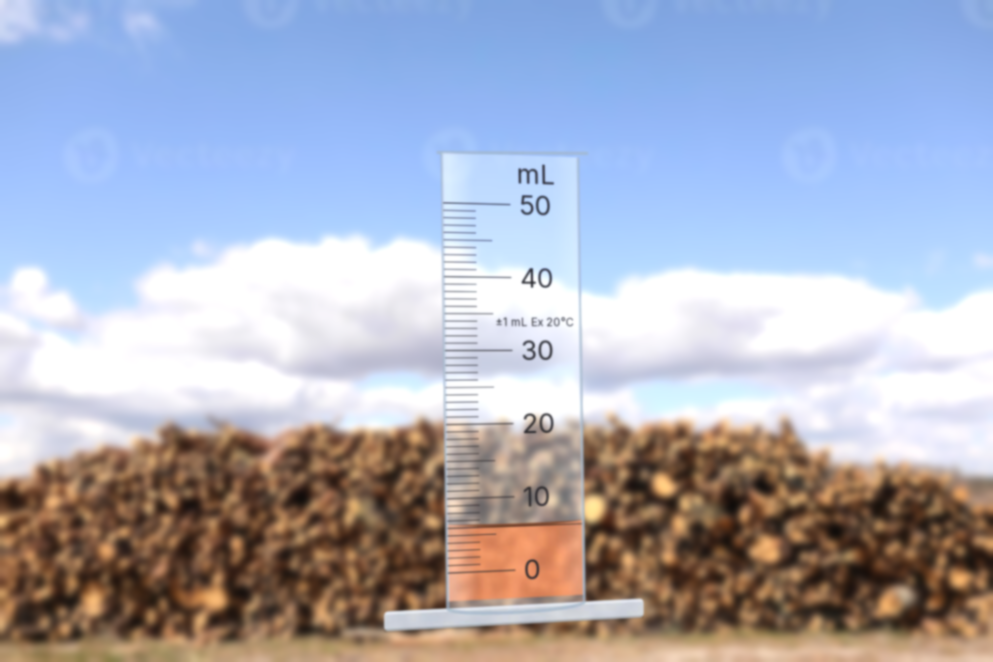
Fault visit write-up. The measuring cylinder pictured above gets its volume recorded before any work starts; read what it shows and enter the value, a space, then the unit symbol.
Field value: 6 mL
